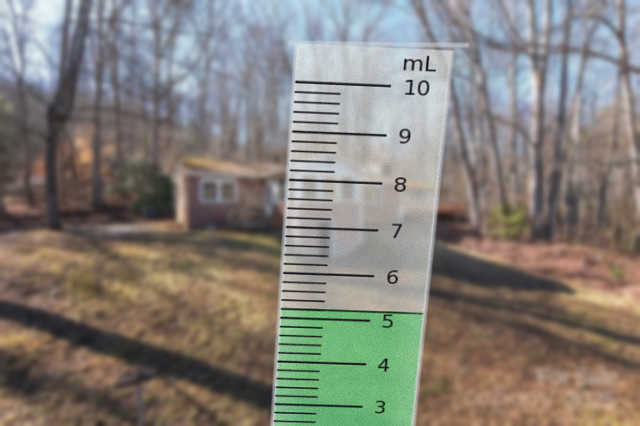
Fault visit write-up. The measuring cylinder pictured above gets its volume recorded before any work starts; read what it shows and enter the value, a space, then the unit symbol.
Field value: 5.2 mL
